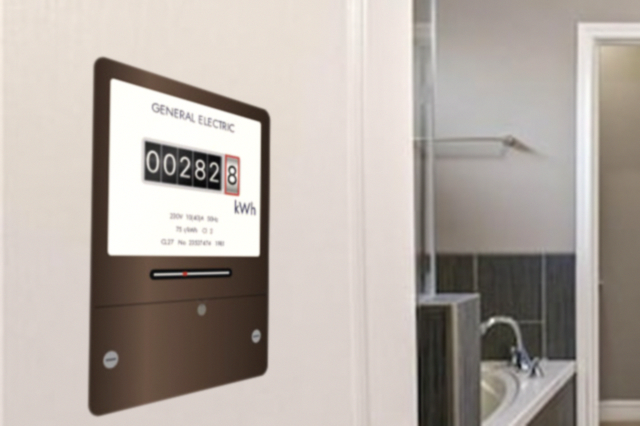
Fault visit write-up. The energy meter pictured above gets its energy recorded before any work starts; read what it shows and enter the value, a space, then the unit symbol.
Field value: 282.8 kWh
